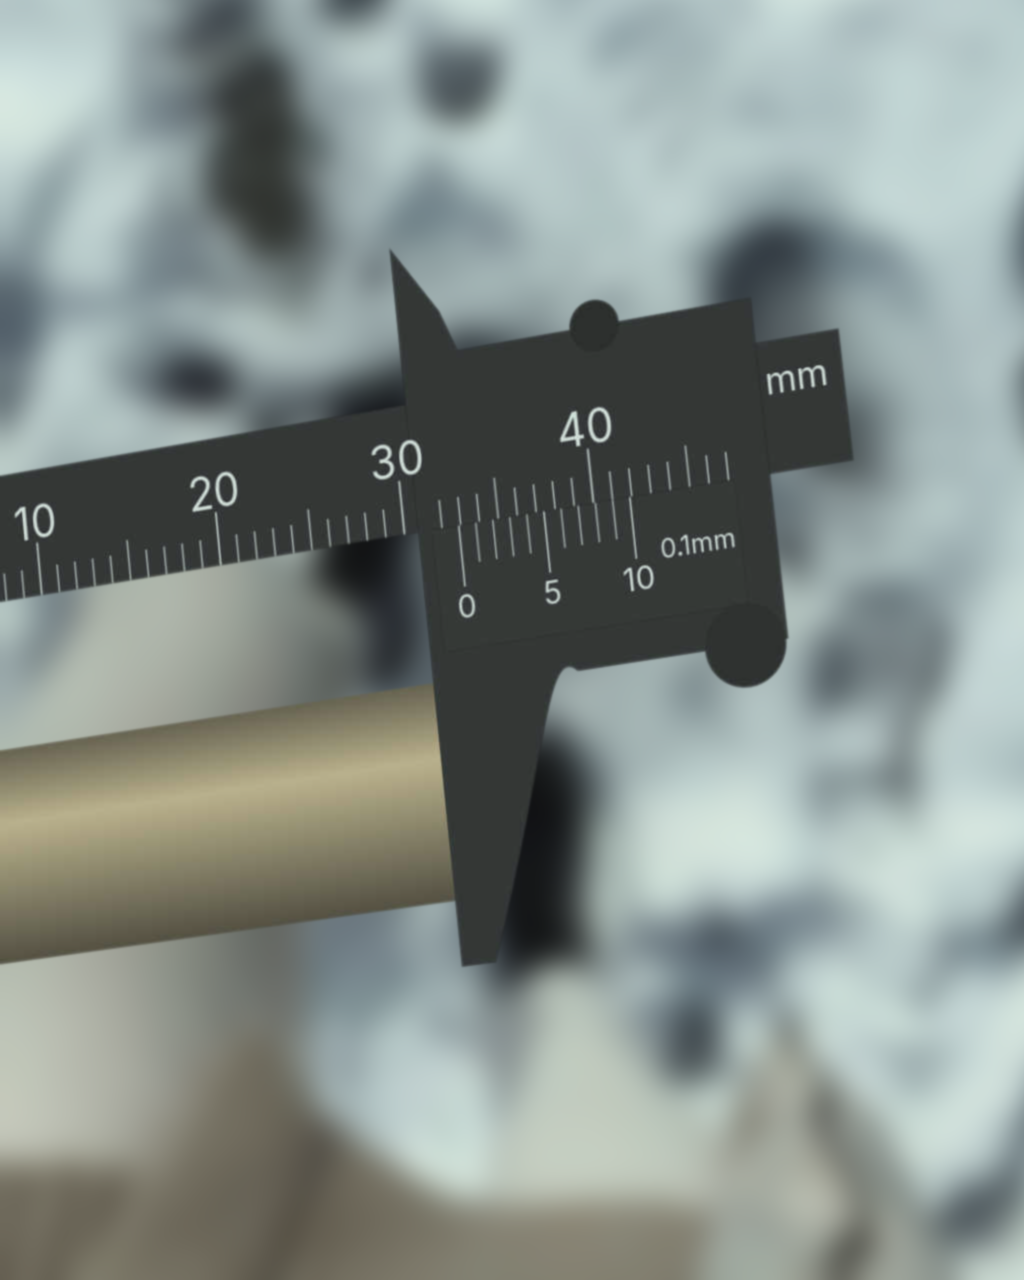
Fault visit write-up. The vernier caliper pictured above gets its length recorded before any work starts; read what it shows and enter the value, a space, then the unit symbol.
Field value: 32.9 mm
